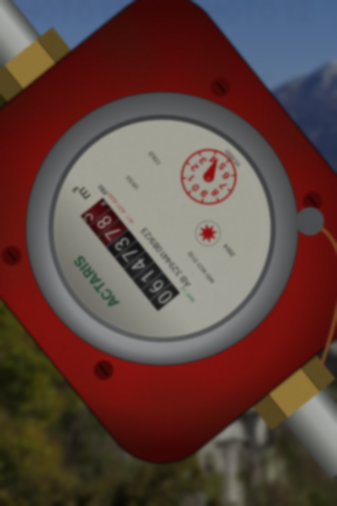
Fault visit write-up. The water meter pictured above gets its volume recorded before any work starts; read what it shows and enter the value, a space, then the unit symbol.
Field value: 61473.7834 m³
